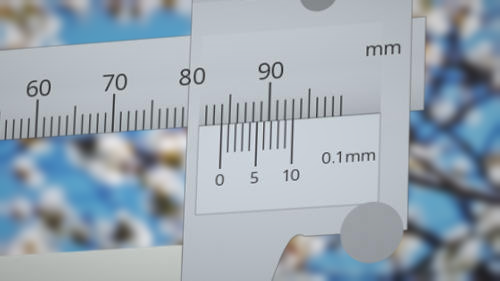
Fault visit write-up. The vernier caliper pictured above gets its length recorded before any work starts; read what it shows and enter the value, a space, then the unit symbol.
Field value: 84.0 mm
